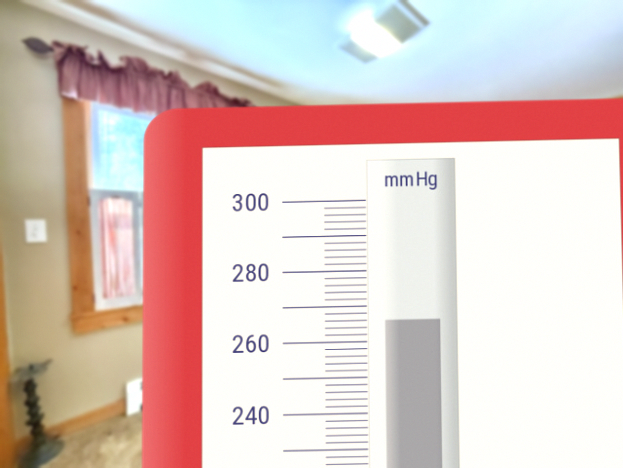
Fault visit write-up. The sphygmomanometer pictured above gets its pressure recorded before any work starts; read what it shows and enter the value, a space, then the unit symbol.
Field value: 266 mmHg
